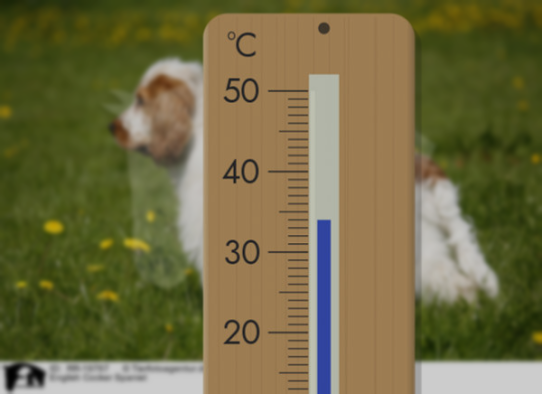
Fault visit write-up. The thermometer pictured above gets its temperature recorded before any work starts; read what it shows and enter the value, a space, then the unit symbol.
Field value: 34 °C
